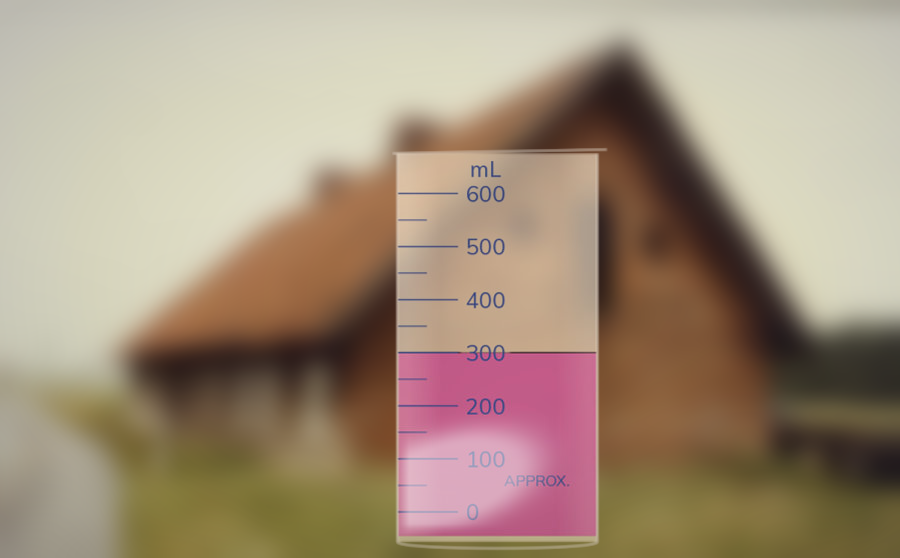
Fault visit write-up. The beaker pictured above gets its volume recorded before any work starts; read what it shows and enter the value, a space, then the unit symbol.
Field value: 300 mL
